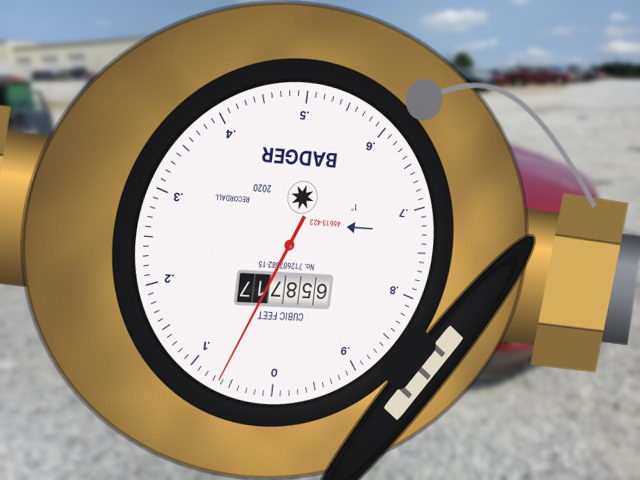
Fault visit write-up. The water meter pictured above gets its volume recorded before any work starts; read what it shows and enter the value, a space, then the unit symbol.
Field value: 658717.06 ft³
